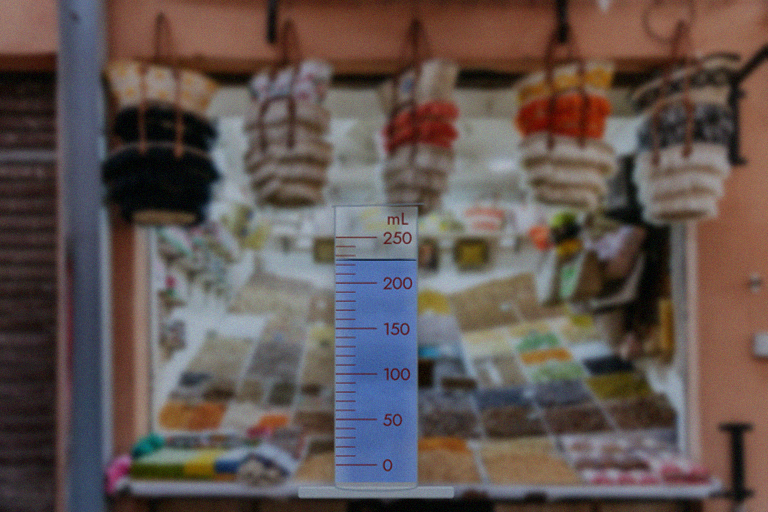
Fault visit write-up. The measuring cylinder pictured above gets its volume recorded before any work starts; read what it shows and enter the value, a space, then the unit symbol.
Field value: 225 mL
